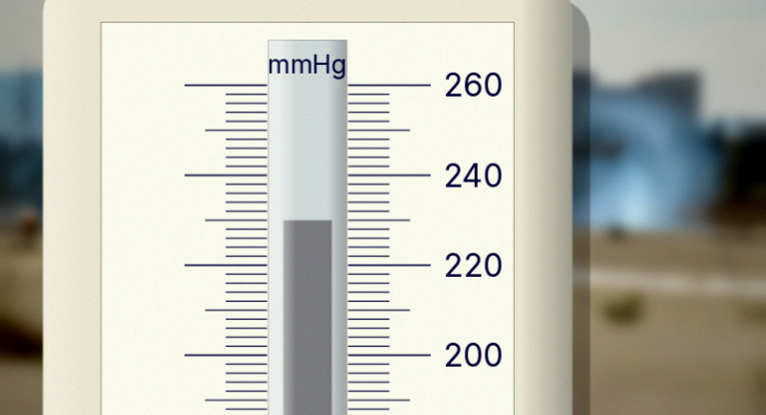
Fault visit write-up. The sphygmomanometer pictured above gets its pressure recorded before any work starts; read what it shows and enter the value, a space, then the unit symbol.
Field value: 230 mmHg
